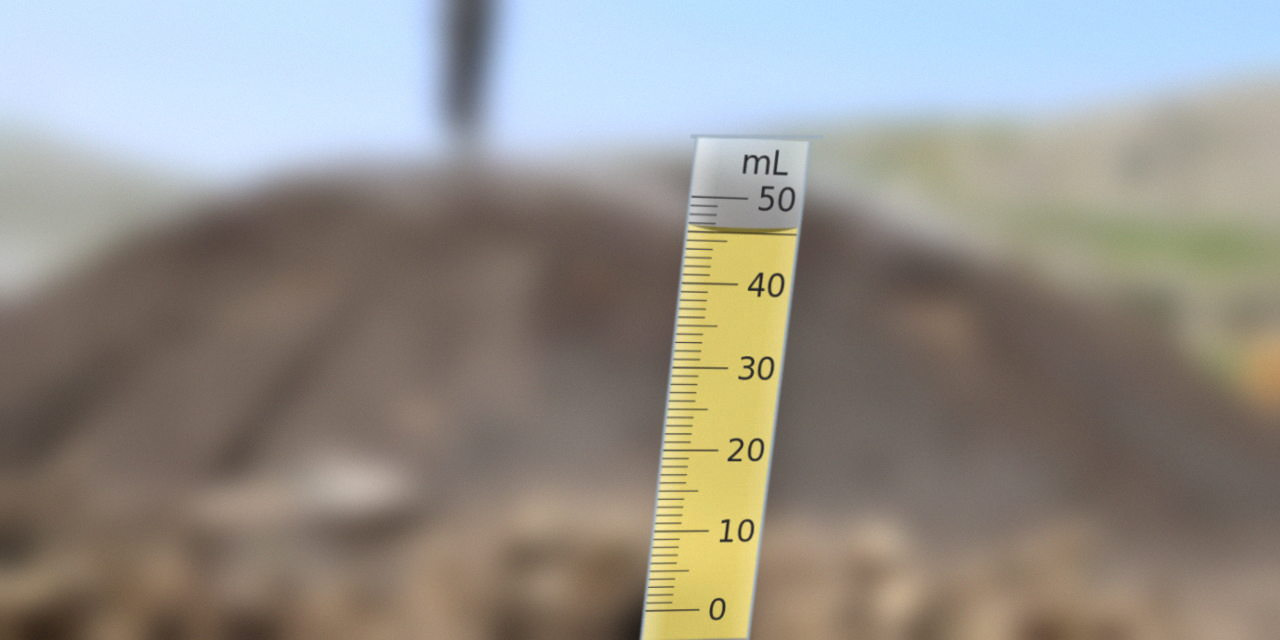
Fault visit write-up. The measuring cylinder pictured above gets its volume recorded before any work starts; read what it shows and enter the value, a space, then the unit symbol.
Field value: 46 mL
